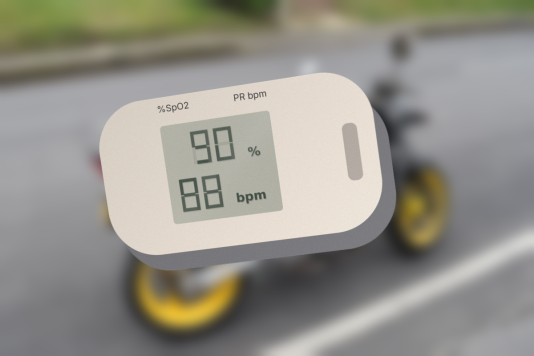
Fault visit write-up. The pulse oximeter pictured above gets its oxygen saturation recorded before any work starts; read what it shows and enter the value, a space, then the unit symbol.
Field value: 90 %
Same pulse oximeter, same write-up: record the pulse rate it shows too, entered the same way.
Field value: 88 bpm
